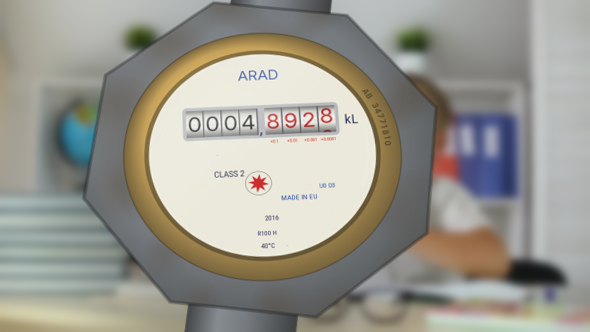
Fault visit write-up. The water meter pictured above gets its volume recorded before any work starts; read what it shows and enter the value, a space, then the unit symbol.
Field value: 4.8928 kL
